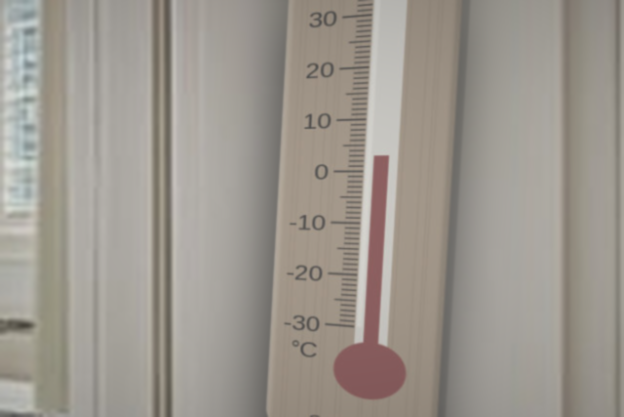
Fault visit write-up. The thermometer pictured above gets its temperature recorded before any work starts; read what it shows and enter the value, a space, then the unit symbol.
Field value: 3 °C
